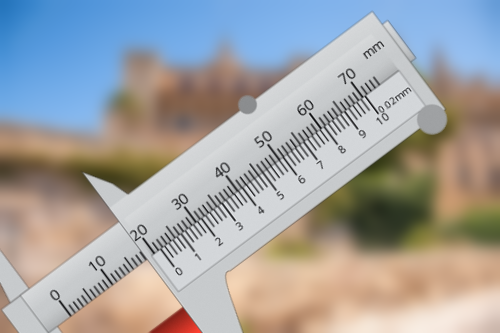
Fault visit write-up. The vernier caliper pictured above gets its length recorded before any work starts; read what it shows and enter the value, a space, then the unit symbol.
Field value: 21.5 mm
